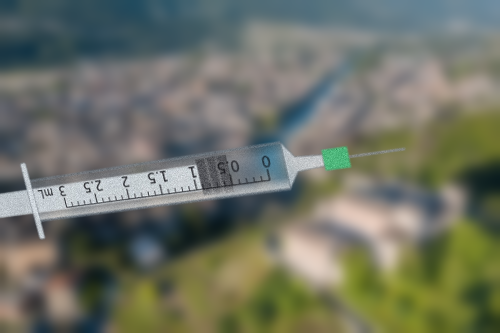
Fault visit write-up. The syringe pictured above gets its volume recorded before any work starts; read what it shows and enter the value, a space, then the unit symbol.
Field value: 0.5 mL
